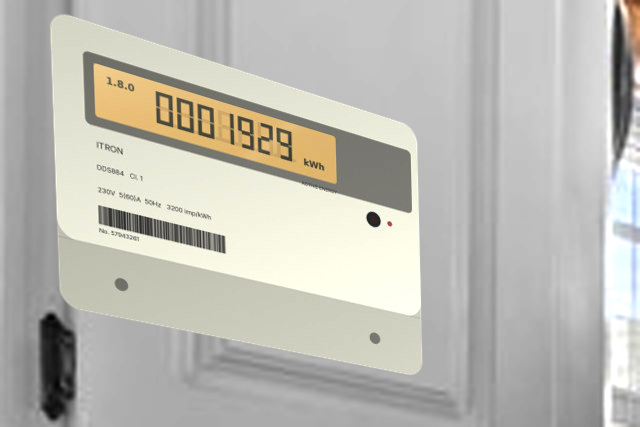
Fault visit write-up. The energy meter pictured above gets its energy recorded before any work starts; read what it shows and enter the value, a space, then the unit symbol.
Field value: 1929 kWh
